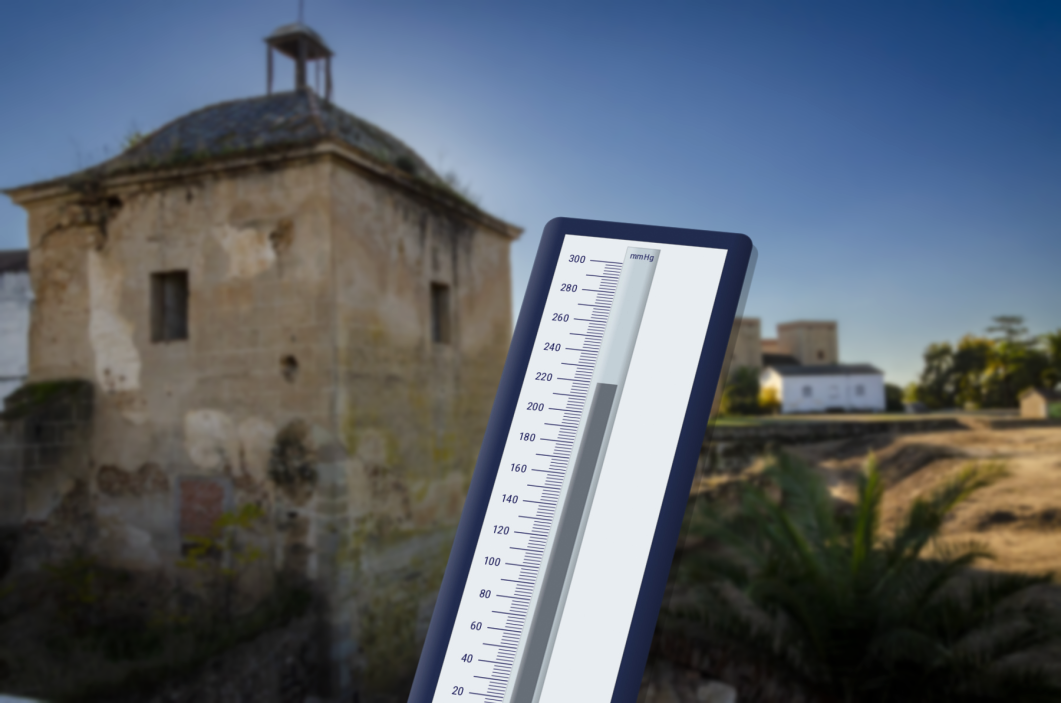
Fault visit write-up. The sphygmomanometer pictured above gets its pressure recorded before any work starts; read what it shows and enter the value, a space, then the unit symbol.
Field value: 220 mmHg
